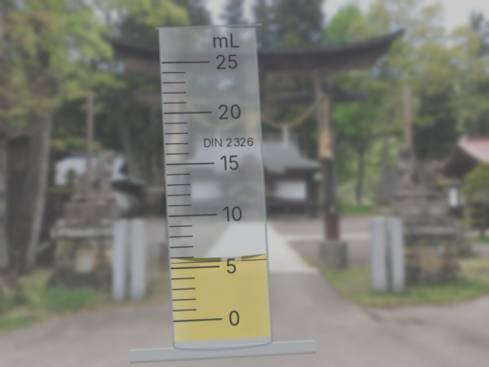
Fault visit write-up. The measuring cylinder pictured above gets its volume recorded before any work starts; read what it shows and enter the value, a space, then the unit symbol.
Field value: 5.5 mL
